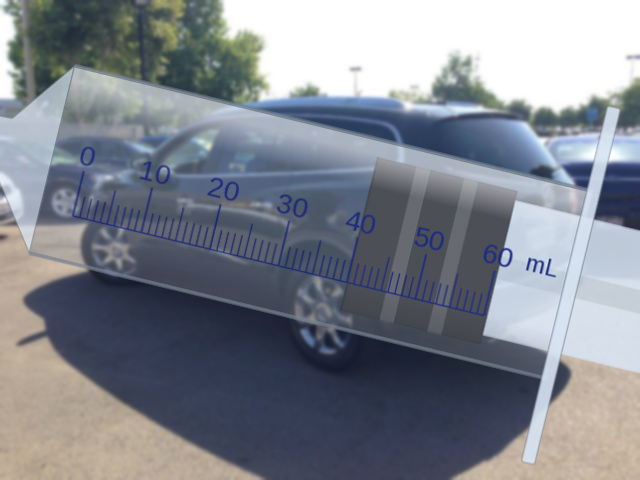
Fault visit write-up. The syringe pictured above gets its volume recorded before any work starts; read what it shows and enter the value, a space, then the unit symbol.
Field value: 40 mL
